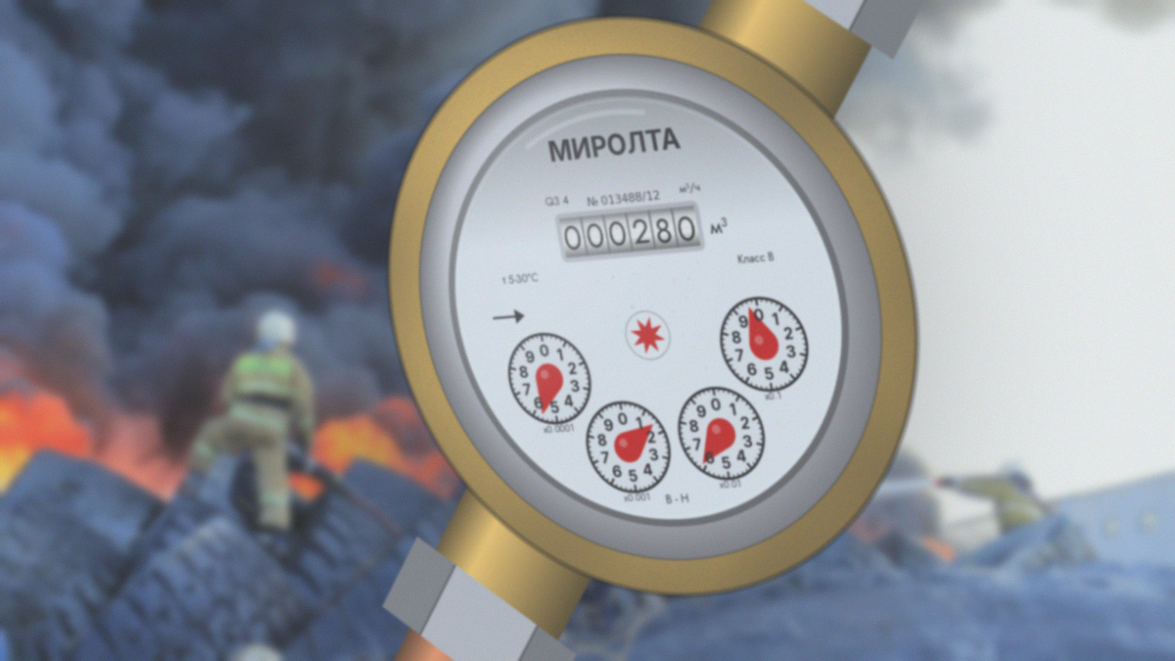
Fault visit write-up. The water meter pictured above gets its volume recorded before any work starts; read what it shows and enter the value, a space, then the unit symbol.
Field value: 279.9615 m³
